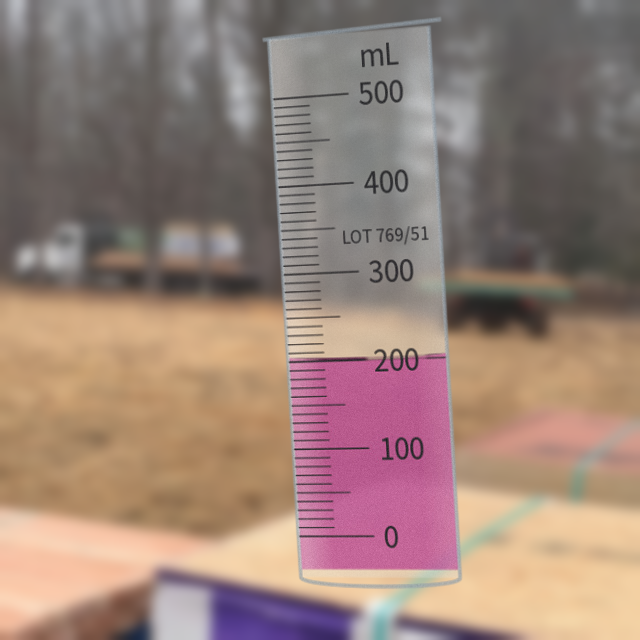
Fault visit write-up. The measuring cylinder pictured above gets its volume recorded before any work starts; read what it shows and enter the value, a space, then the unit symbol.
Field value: 200 mL
